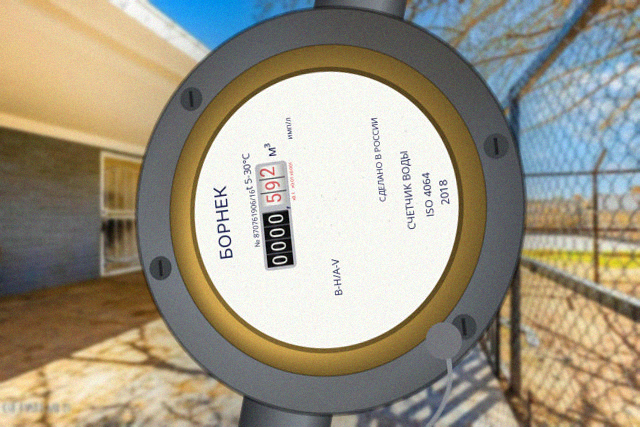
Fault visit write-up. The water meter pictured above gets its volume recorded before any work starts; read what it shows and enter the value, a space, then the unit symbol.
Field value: 0.592 m³
